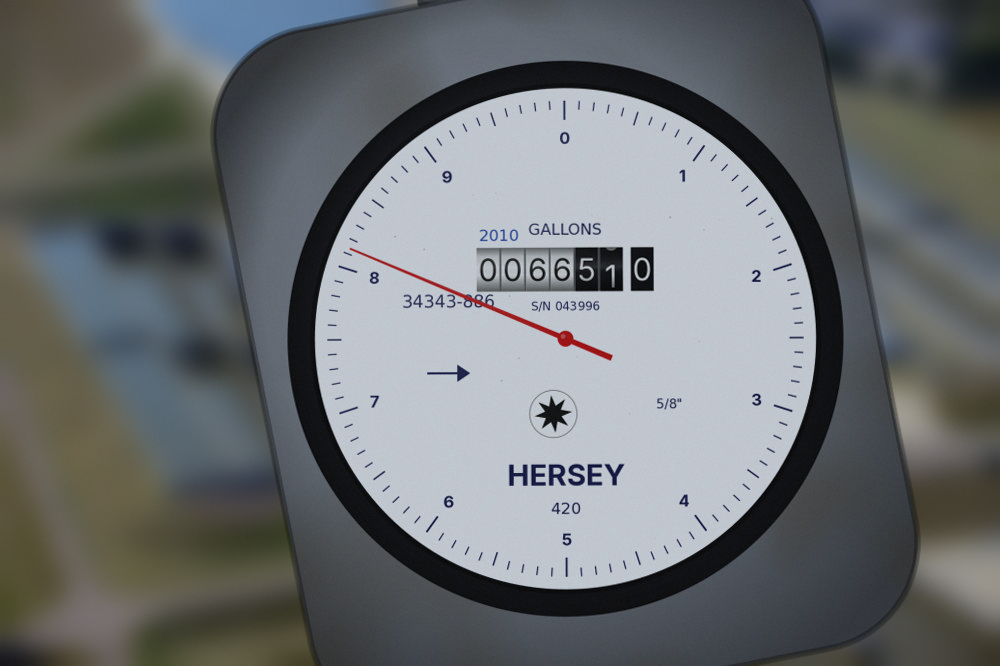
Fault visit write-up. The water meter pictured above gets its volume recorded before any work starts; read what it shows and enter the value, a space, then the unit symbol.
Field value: 66508.1 gal
